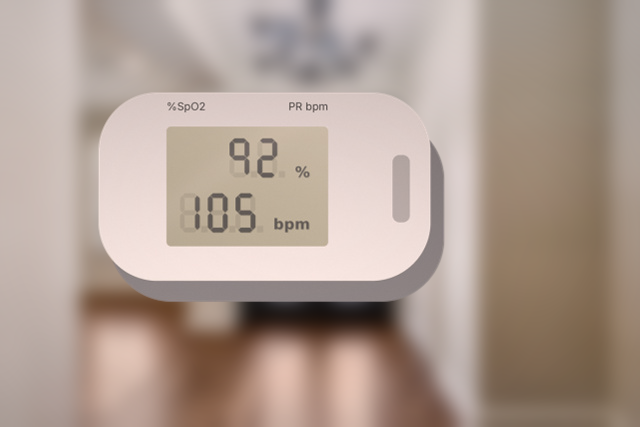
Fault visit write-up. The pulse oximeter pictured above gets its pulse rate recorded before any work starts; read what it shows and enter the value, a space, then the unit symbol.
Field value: 105 bpm
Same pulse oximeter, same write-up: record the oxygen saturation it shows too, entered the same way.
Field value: 92 %
